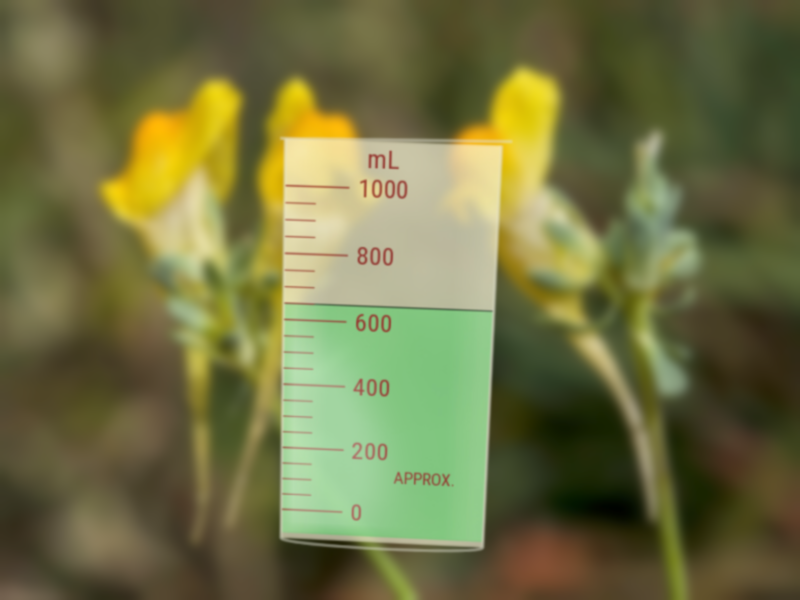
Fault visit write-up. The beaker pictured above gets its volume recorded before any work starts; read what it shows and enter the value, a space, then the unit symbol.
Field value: 650 mL
